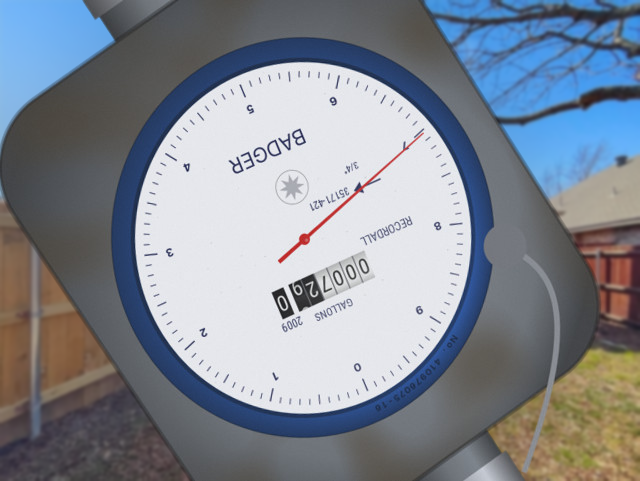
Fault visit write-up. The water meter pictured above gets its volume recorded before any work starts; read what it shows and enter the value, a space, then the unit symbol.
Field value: 7287.0 gal
